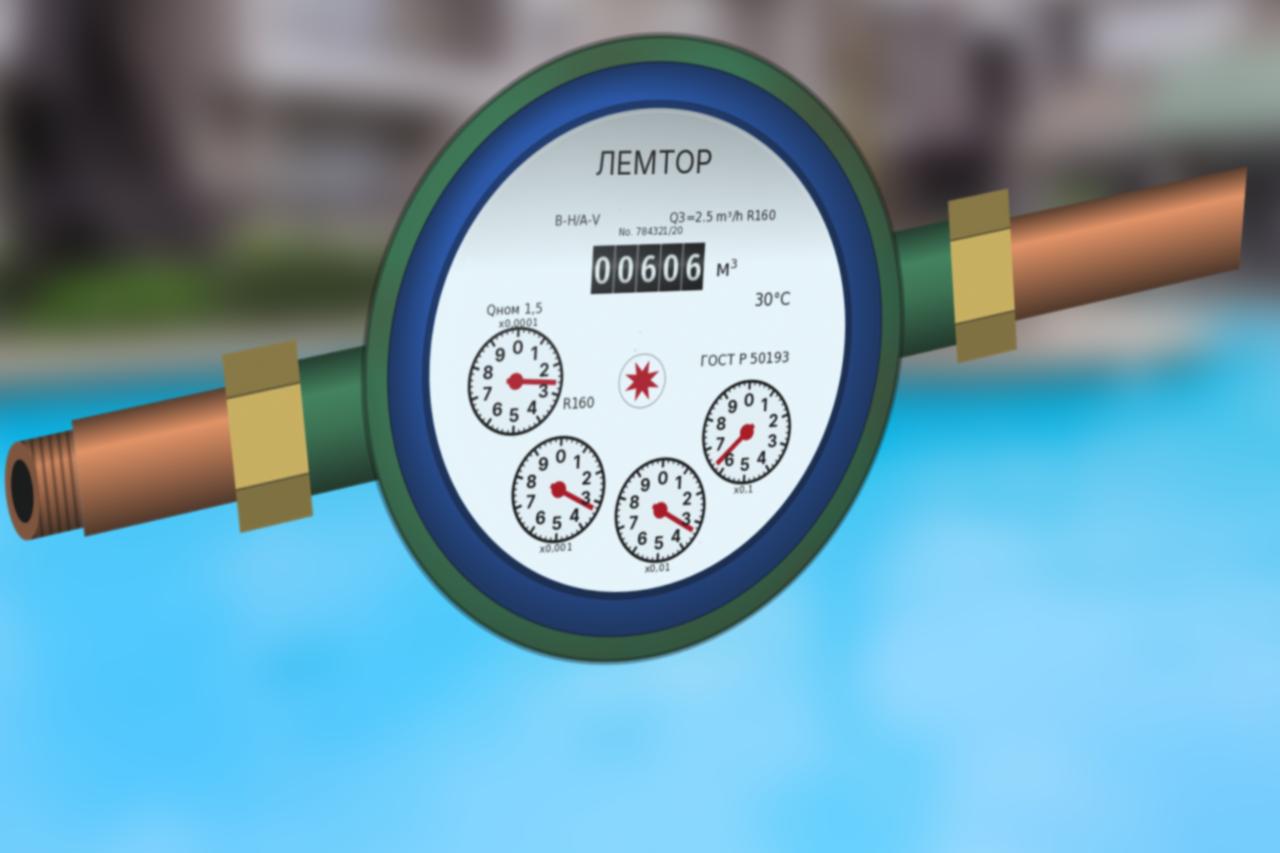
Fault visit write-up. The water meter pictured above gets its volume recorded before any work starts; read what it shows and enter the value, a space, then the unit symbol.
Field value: 606.6332 m³
